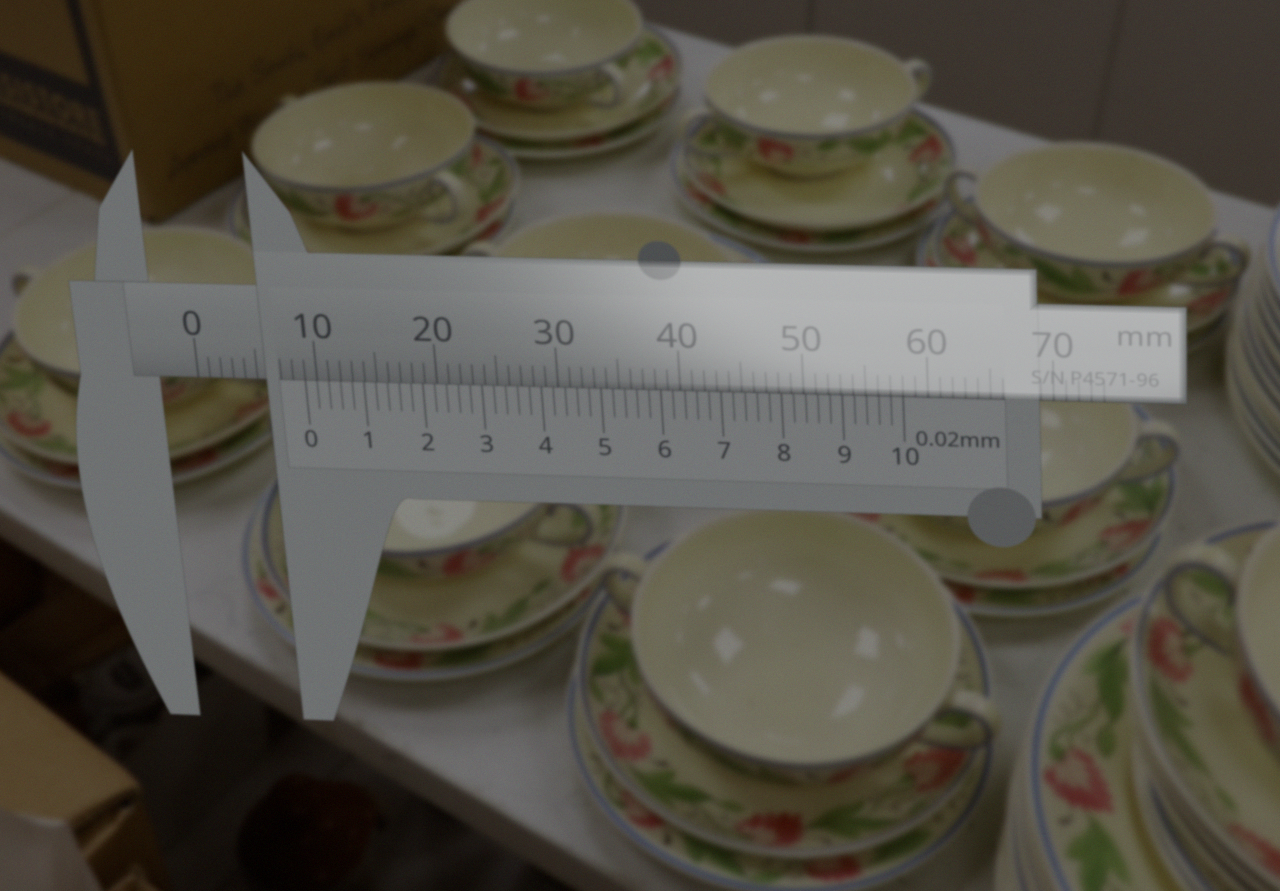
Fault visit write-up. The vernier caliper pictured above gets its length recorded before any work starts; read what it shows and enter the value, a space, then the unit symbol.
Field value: 9.0 mm
